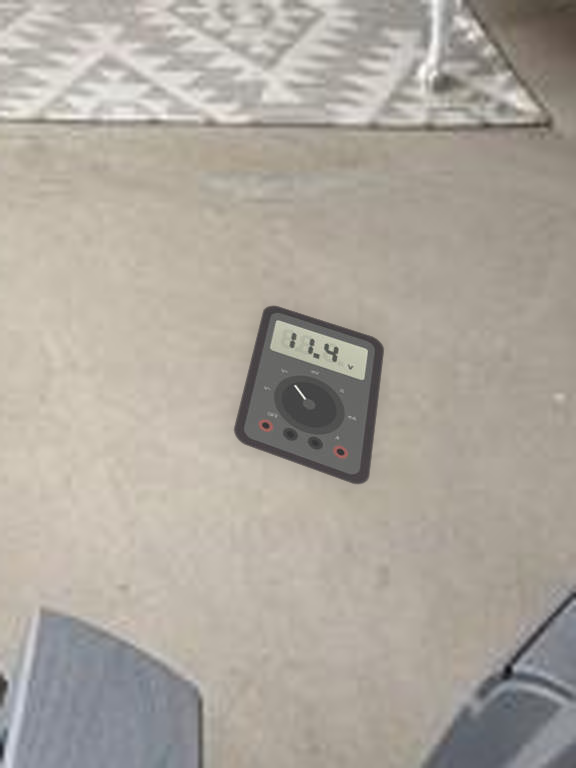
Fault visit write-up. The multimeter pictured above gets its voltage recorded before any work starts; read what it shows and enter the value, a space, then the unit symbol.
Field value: 11.4 V
